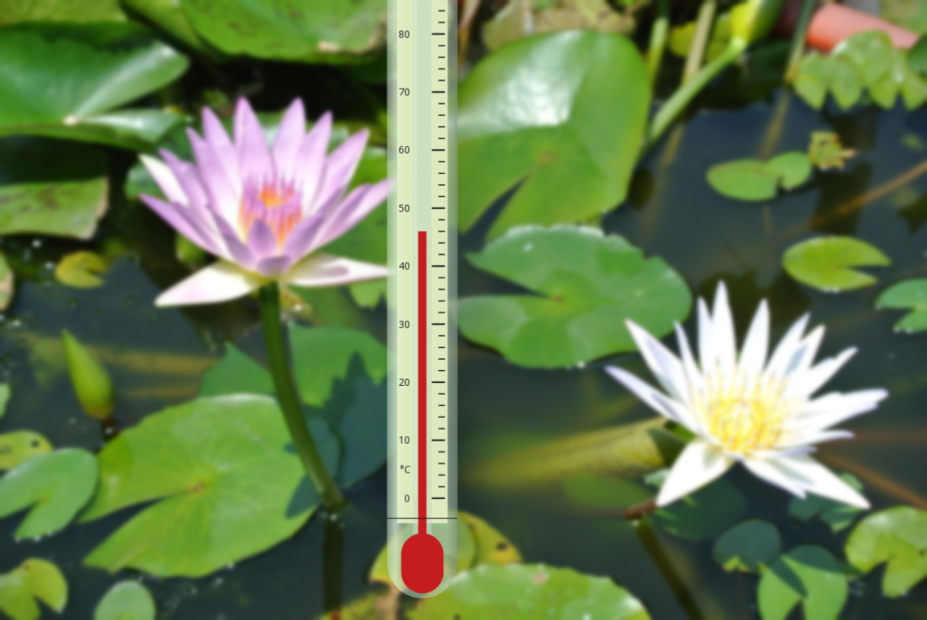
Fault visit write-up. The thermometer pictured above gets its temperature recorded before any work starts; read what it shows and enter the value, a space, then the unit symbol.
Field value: 46 °C
